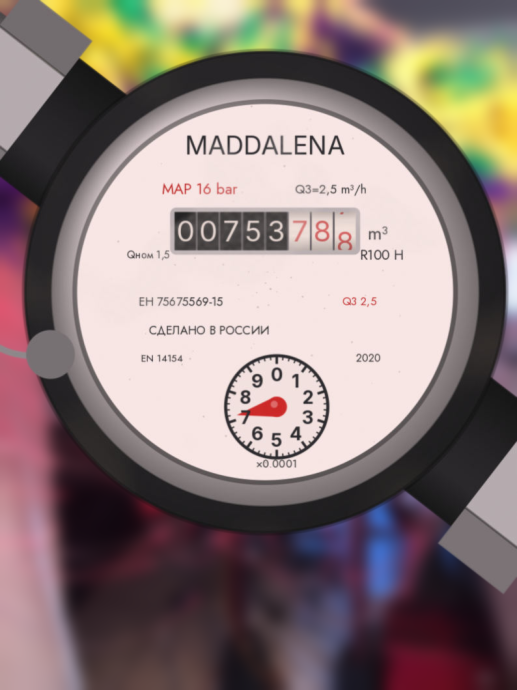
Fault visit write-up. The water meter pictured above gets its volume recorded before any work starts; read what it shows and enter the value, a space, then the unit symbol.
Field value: 753.7877 m³
